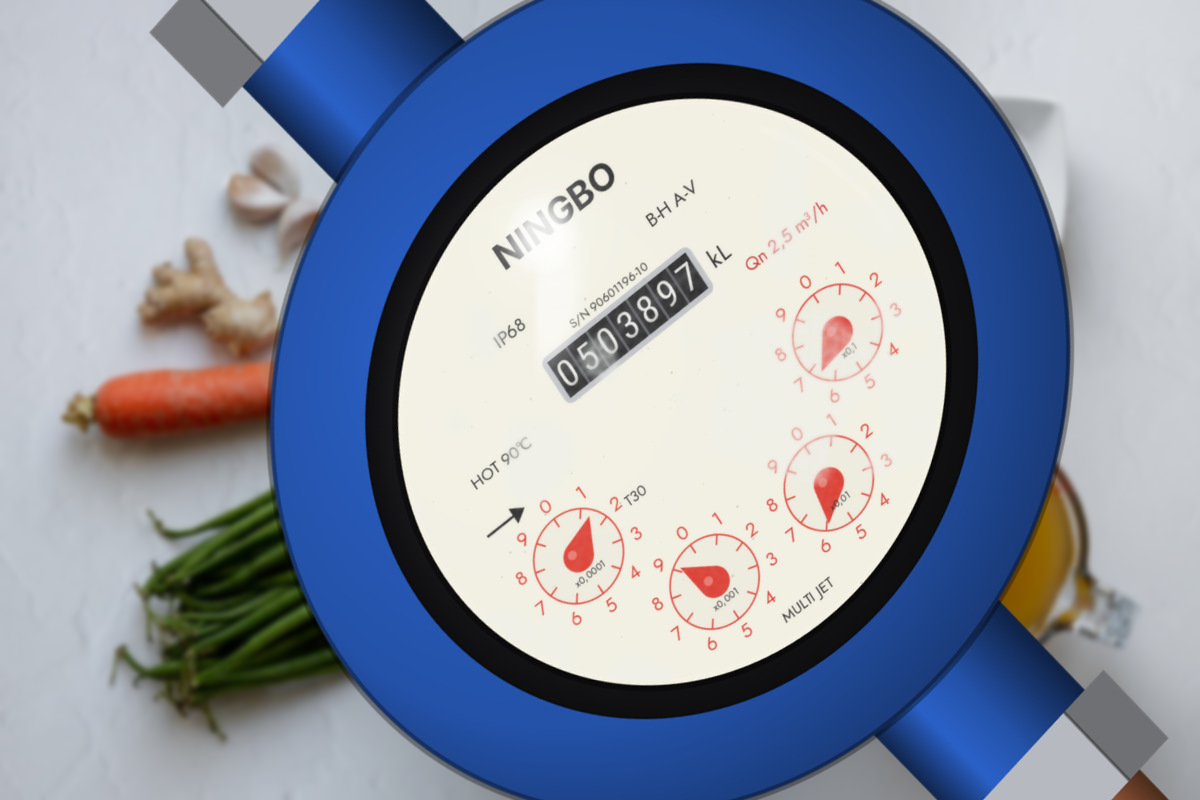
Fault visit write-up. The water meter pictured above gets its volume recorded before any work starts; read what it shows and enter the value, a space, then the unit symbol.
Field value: 503897.6591 kL
